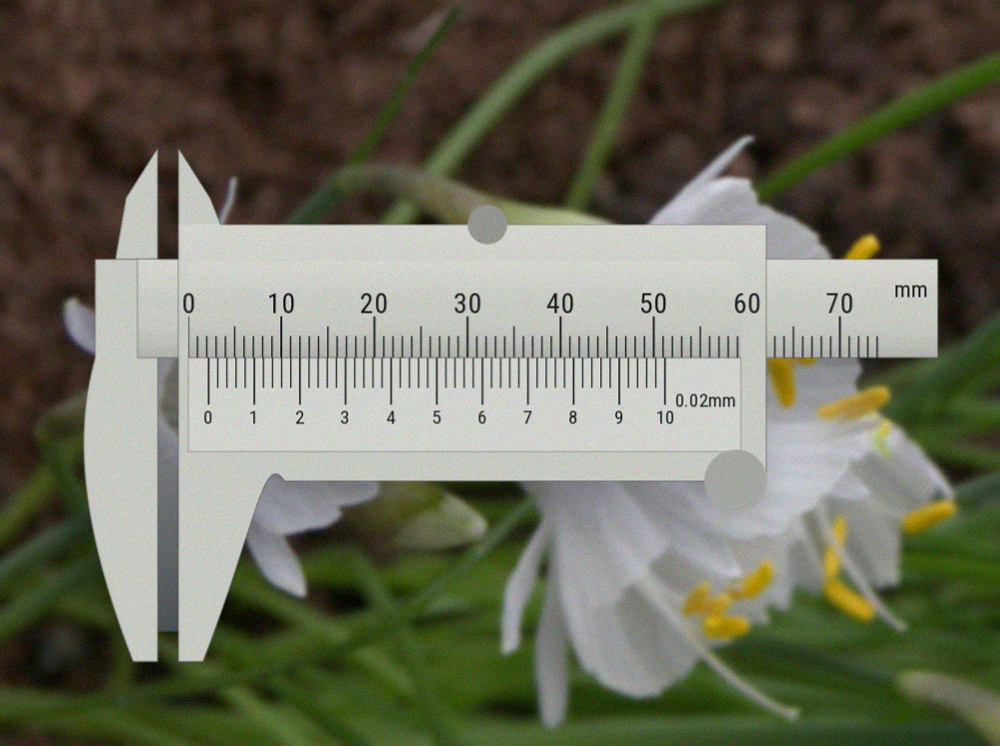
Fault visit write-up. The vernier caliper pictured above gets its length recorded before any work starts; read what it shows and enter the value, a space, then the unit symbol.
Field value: 2.2 mm
